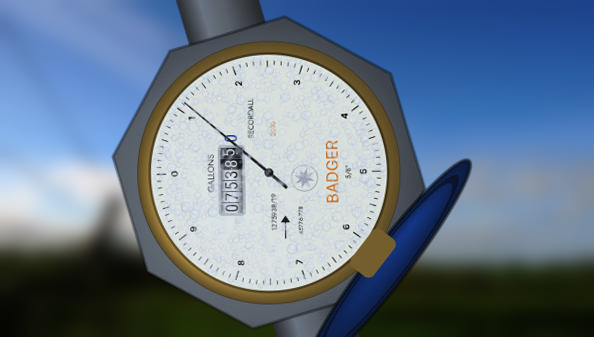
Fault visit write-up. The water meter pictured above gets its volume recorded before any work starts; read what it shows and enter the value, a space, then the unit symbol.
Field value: 753851.1 gal
